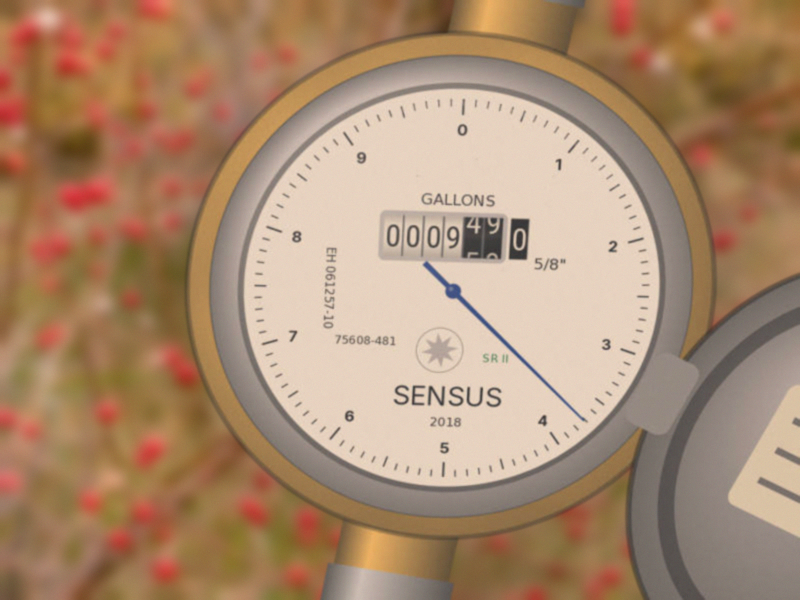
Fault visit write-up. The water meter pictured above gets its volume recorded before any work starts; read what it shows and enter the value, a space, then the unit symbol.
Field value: 9493.7 gal
